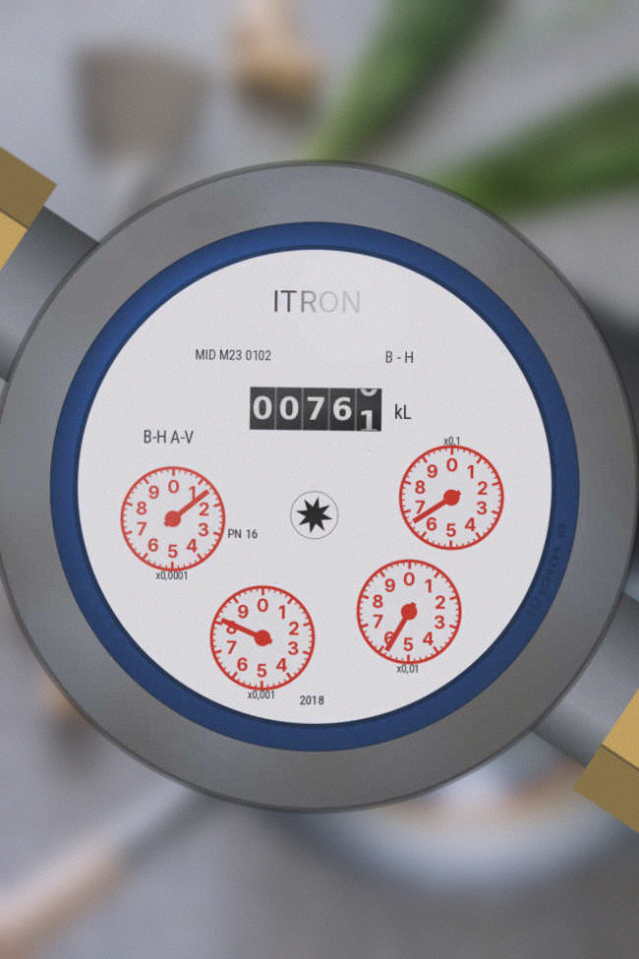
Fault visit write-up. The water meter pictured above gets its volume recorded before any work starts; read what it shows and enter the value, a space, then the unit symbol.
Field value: 760.6581 kL
